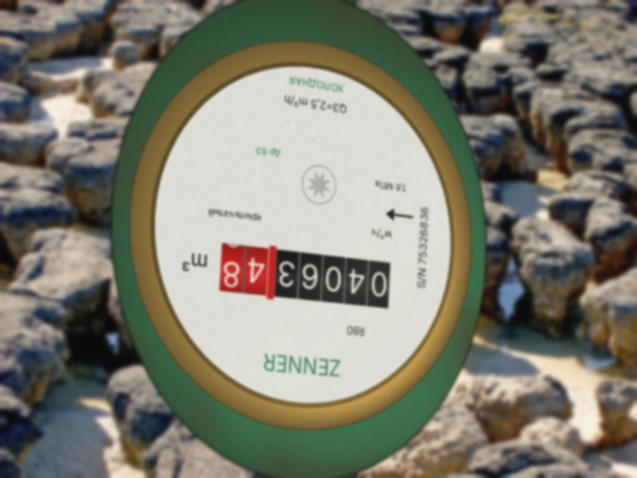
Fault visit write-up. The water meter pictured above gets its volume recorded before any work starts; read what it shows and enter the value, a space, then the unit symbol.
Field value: 4063.48 m³
